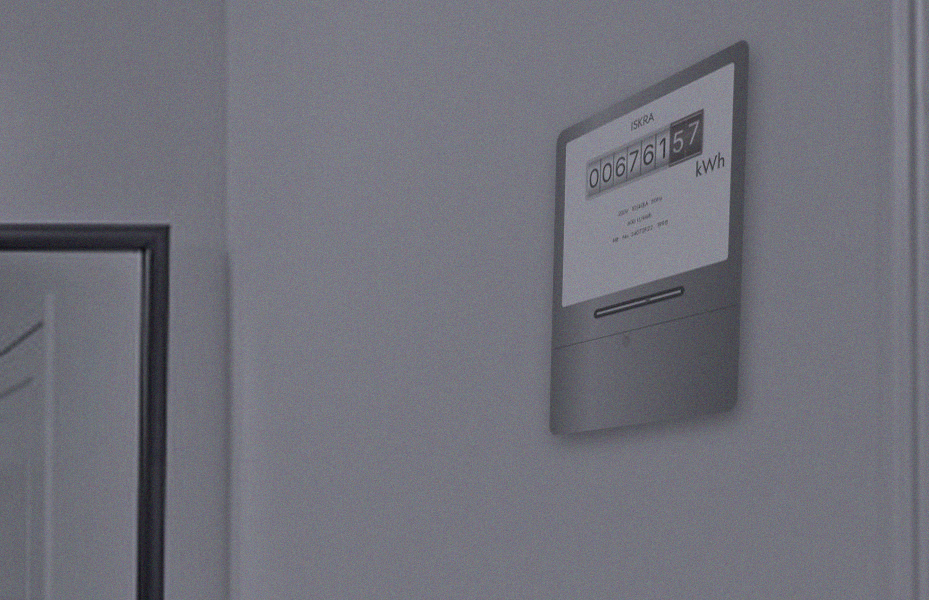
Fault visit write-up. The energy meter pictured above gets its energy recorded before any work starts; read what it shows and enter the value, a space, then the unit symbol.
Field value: 6761.57 kWh
